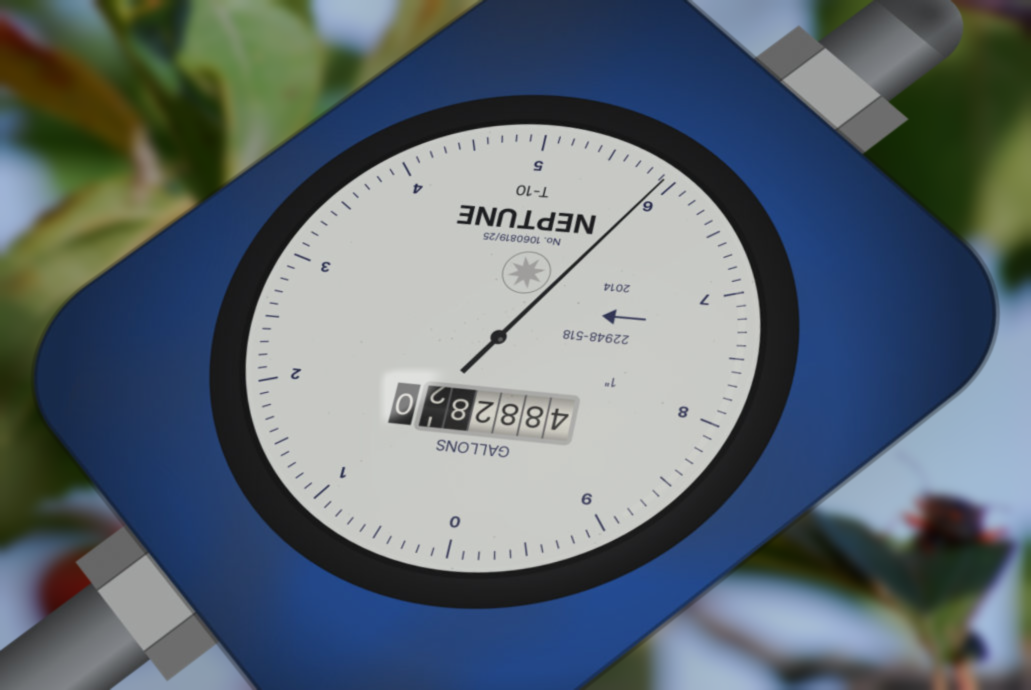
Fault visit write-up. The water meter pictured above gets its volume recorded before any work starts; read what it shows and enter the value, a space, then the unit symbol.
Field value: 4882815.9 gal
